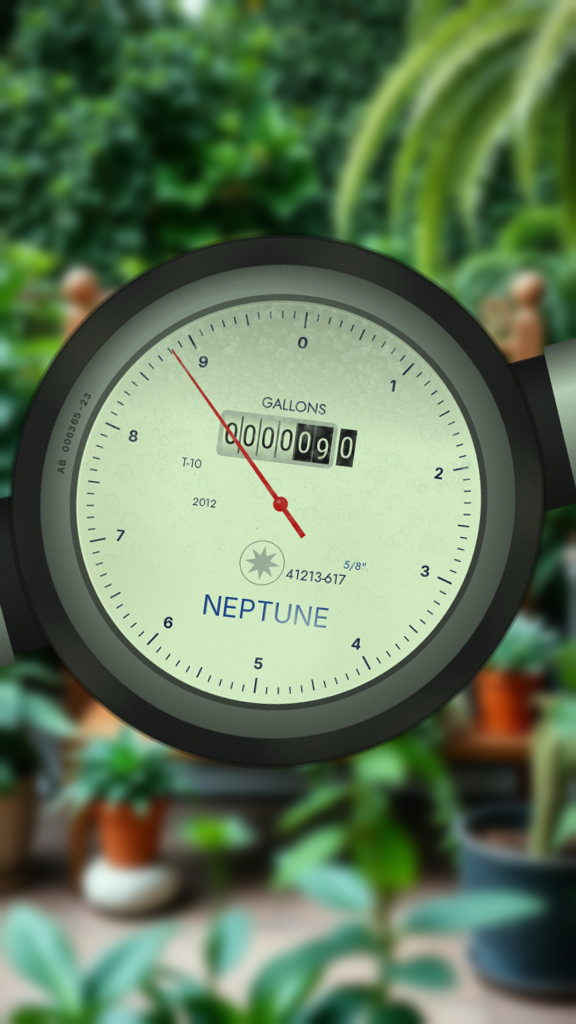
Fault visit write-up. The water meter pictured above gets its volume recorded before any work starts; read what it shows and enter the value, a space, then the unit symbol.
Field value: 88.8 gal
